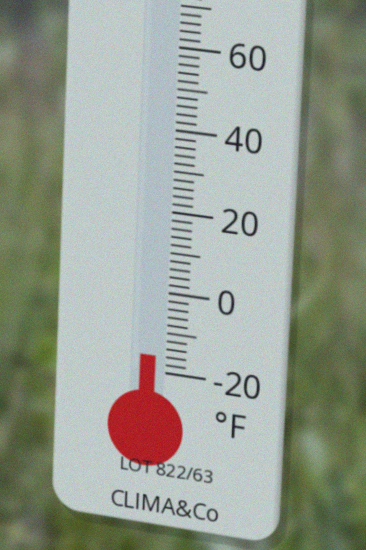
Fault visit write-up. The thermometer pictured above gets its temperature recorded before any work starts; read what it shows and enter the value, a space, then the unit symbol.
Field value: -16 °F
